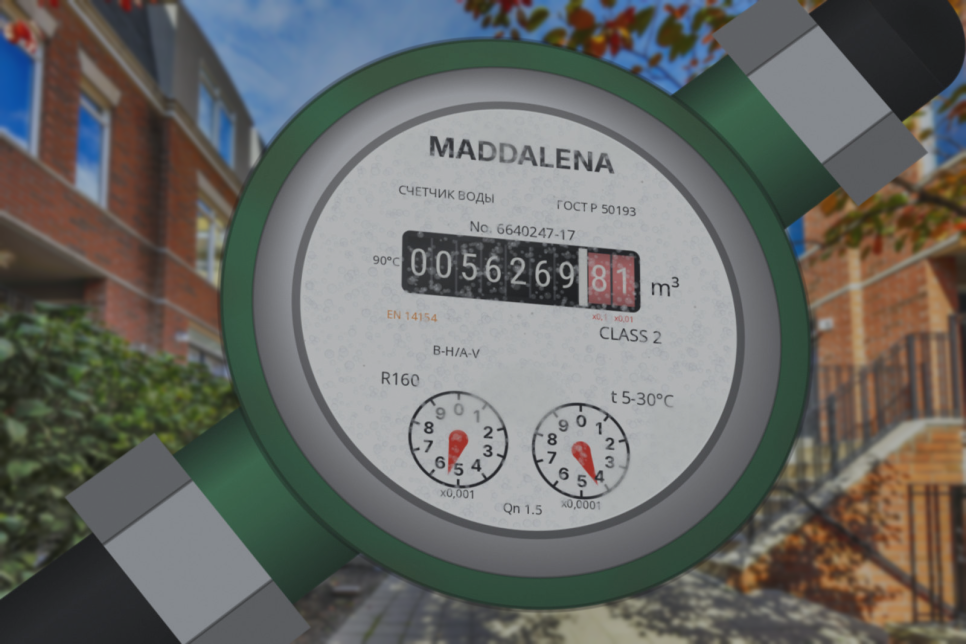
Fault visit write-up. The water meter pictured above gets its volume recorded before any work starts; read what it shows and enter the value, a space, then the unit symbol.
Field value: 56269.8154 m³
